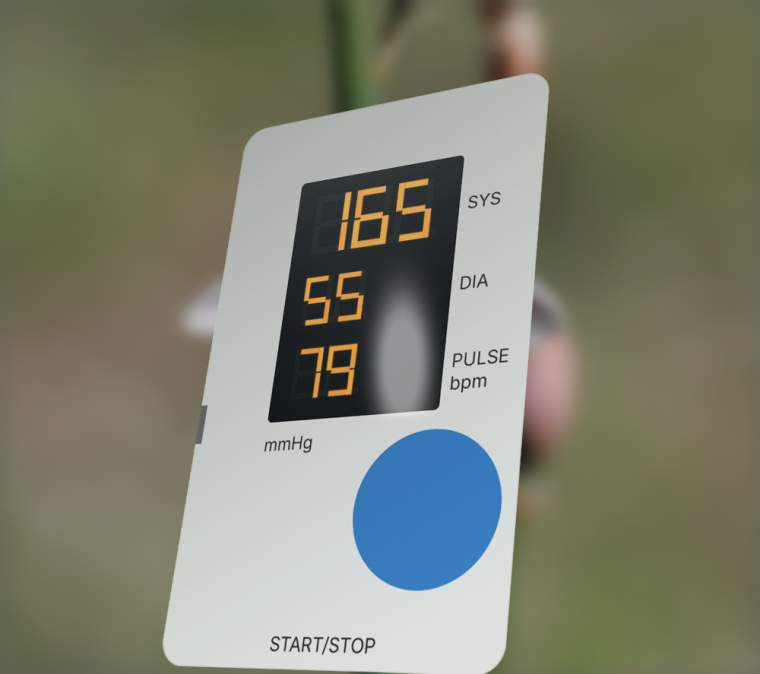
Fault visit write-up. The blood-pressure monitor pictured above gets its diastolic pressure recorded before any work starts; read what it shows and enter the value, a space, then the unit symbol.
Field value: 55 mmHg
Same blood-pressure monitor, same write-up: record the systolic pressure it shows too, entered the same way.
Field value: 165 mmHg
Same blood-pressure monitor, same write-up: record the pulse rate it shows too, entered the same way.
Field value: 79 bpm
